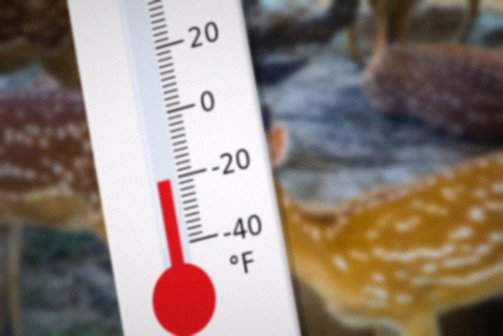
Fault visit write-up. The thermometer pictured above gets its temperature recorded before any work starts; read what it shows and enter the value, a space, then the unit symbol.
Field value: -20 °F
